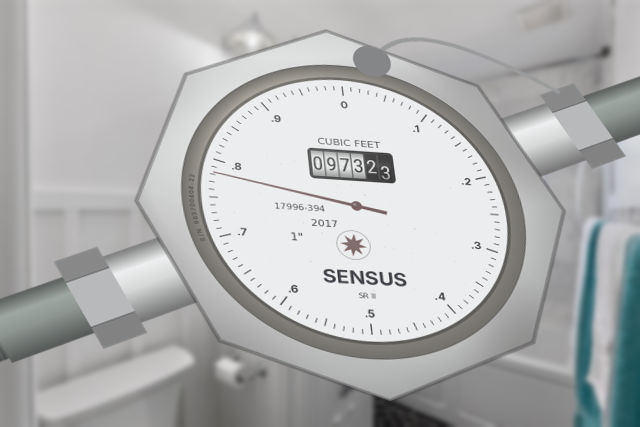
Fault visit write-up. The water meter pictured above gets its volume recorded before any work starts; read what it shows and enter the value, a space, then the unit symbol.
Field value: 97322.78 ft³
